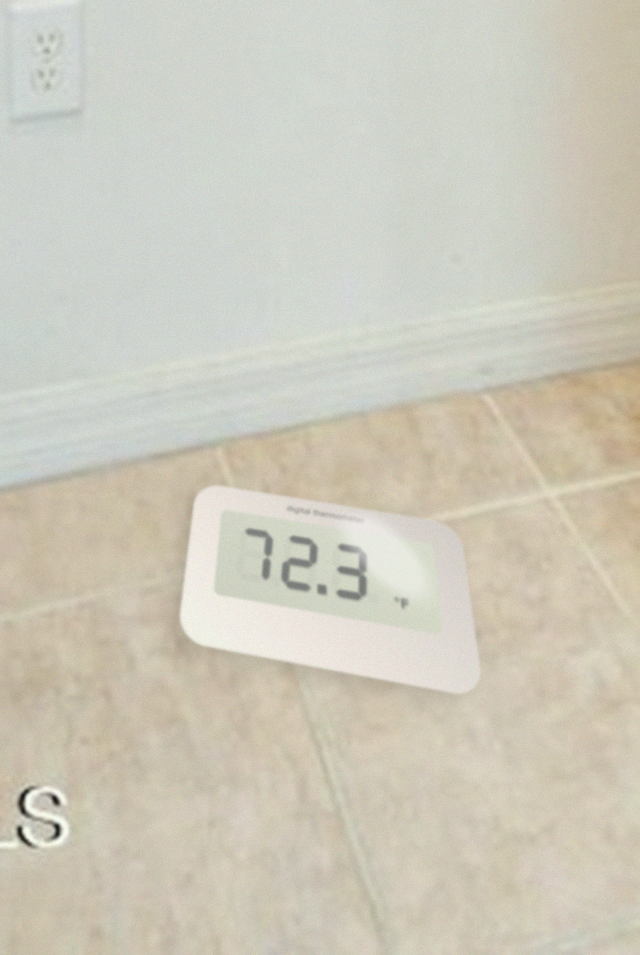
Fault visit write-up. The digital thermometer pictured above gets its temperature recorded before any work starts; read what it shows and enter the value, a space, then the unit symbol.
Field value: 72.3 °F
